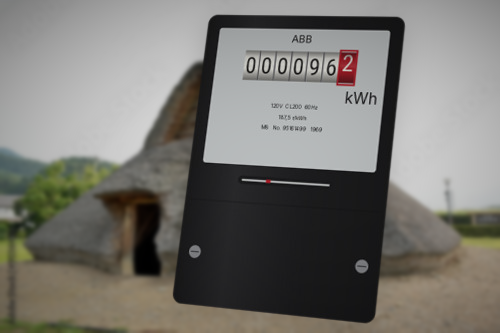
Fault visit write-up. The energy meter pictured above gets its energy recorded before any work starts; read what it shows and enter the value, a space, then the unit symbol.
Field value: 96.2 kWh
